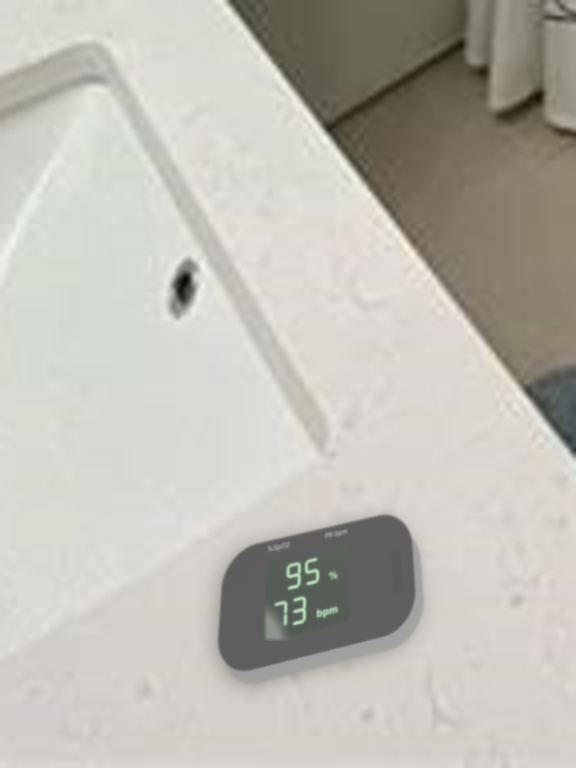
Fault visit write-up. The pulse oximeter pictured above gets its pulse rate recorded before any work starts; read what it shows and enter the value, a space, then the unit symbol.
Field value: 73 bpm
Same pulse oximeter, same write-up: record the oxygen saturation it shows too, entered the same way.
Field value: 95 %
